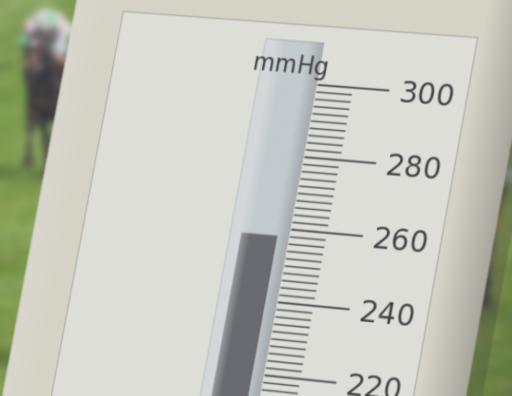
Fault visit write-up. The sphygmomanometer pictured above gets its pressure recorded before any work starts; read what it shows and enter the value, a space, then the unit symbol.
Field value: 258 mmHg
